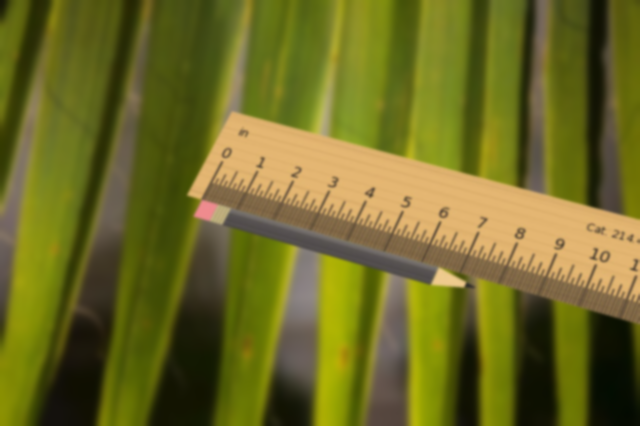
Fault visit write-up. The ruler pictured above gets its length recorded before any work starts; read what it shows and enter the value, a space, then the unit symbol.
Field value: 7.5 in
